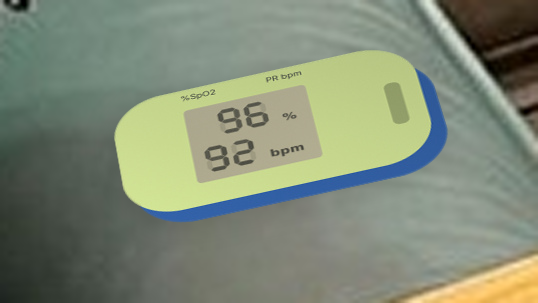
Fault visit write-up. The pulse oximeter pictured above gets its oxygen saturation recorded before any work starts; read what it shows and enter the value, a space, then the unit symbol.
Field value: 96 %
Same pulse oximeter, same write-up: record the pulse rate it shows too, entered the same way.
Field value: 92 bpm
